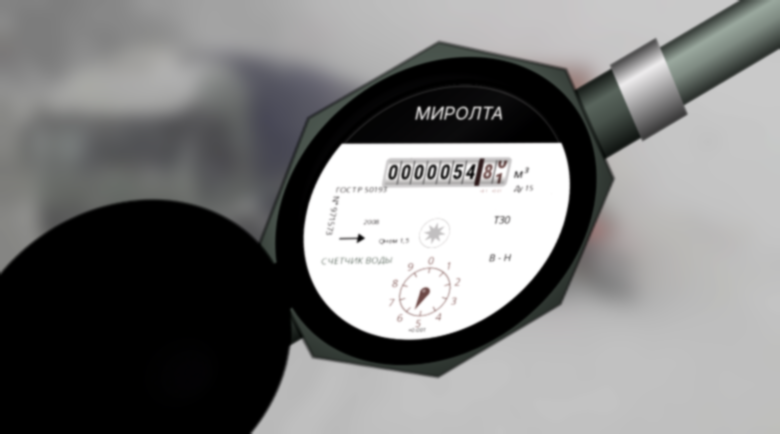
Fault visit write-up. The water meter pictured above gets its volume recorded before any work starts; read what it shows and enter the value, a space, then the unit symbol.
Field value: 54.805 m³
